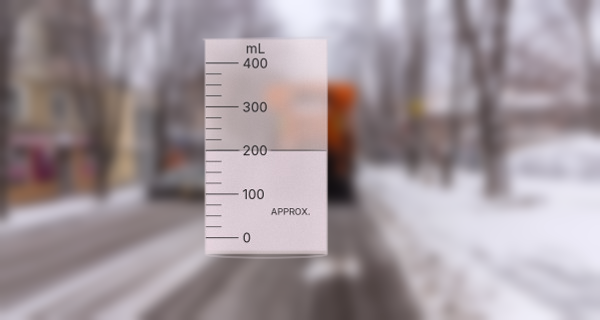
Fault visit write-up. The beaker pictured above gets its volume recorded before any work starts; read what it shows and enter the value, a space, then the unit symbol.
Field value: 200 mL
